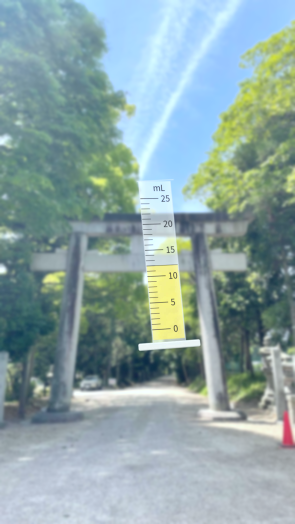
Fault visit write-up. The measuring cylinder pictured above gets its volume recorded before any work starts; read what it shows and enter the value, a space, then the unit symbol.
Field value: 12 mL
